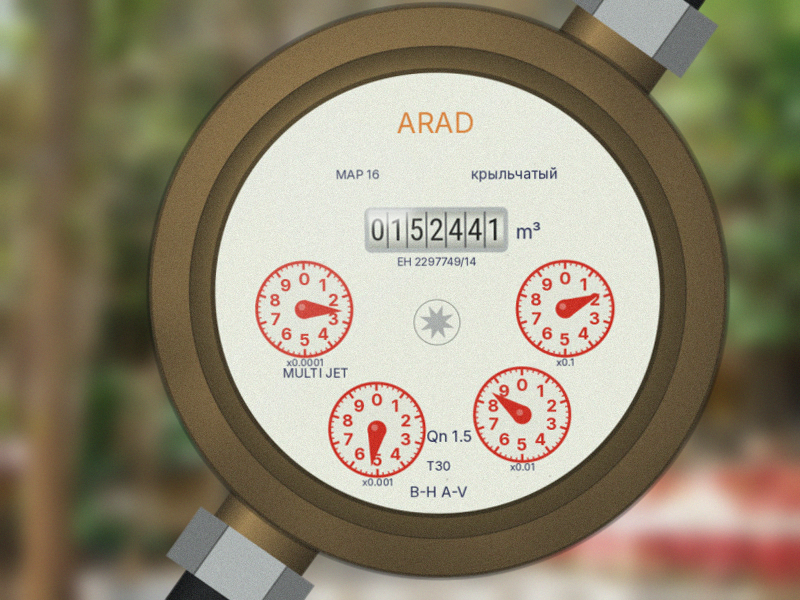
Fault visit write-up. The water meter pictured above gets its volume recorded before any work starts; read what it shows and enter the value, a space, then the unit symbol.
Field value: 152441.1852 m³
